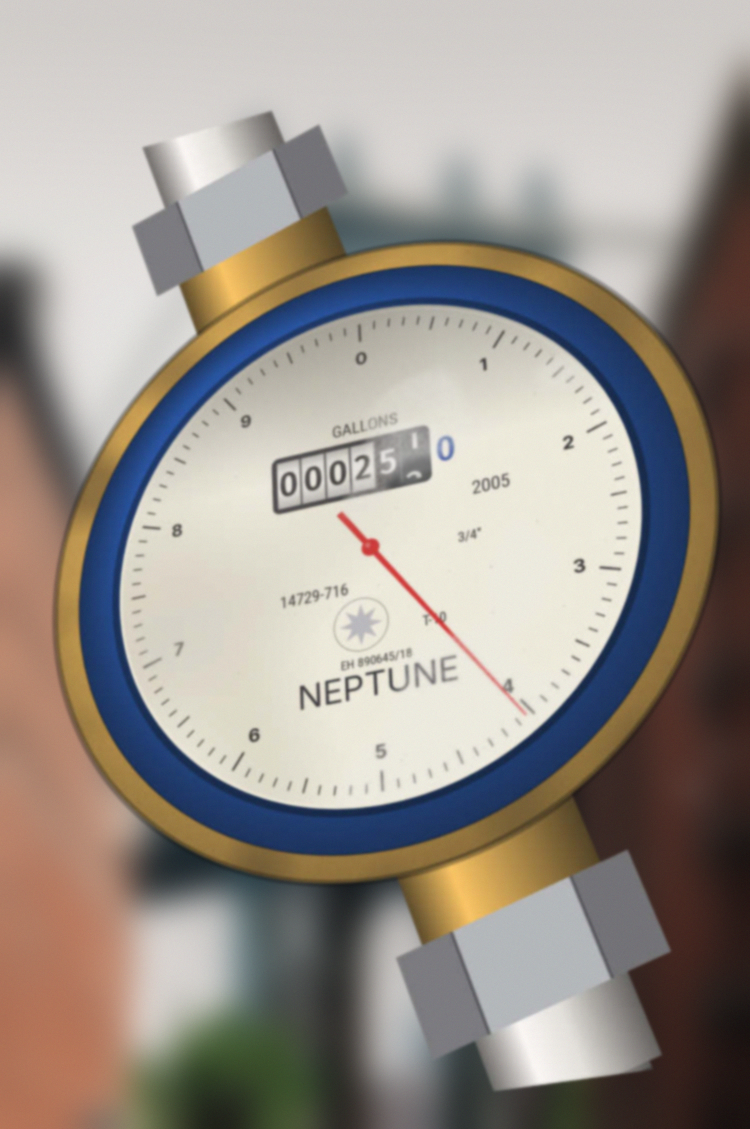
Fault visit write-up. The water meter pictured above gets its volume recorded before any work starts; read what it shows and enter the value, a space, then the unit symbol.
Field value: 2514.0 gal
